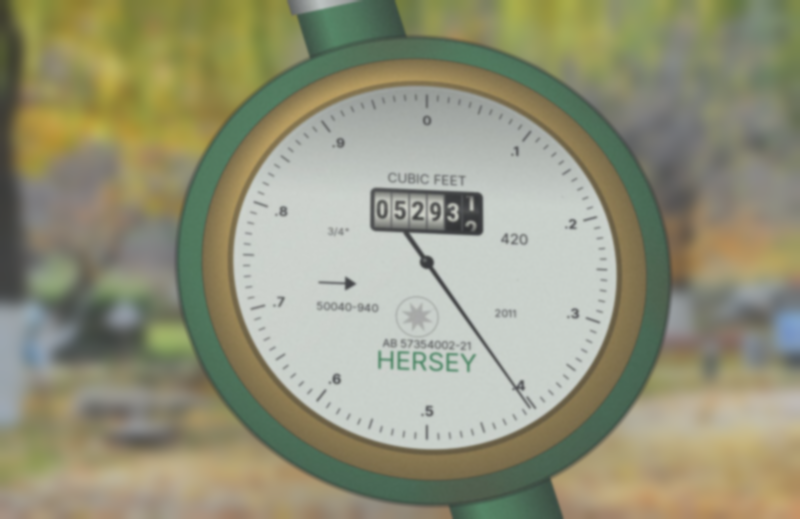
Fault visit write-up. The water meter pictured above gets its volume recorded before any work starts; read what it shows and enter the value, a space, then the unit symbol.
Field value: 52931.40 ft³
